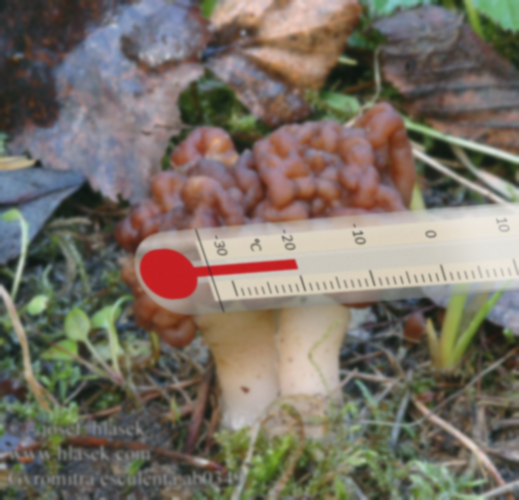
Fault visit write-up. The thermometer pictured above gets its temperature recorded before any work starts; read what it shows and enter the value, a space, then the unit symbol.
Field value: -20 °C
